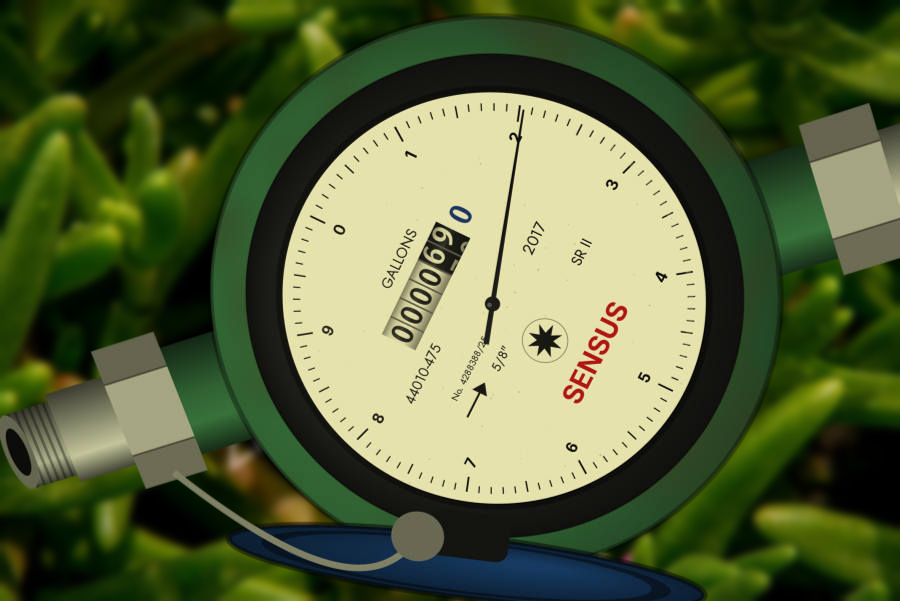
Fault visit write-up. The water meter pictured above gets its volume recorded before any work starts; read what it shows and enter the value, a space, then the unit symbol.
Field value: 692.0 gal
